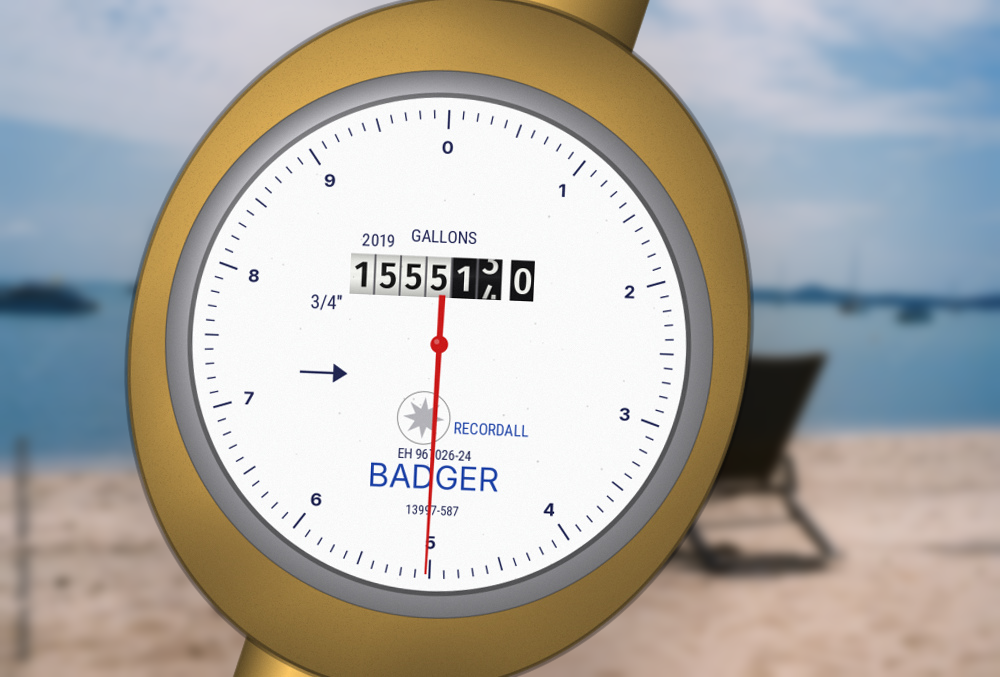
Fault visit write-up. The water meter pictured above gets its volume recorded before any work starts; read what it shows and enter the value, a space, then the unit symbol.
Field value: 1555135.0 gal
